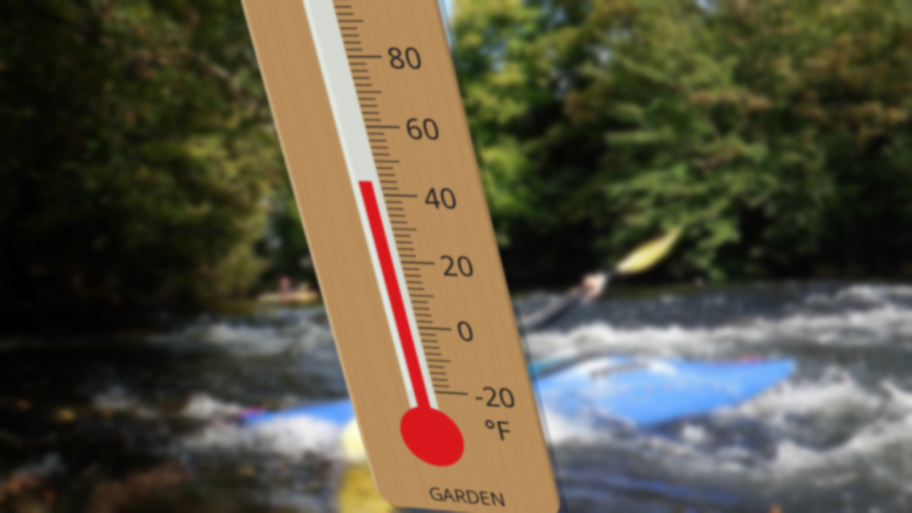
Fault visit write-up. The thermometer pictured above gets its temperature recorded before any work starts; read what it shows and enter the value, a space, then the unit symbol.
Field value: 44 °F
